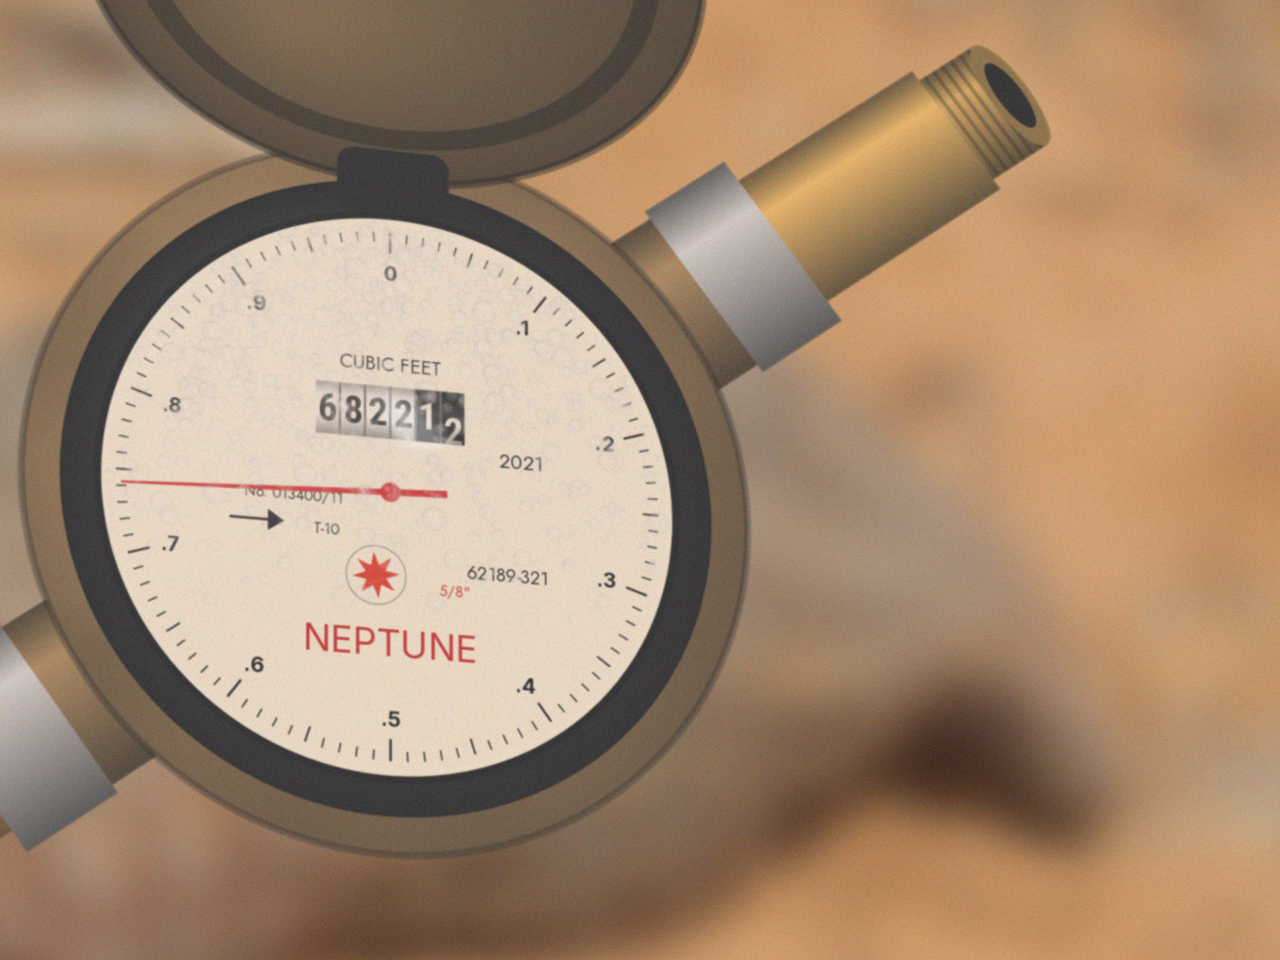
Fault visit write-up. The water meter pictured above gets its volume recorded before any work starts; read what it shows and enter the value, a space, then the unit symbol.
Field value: 682211.74 ft³
